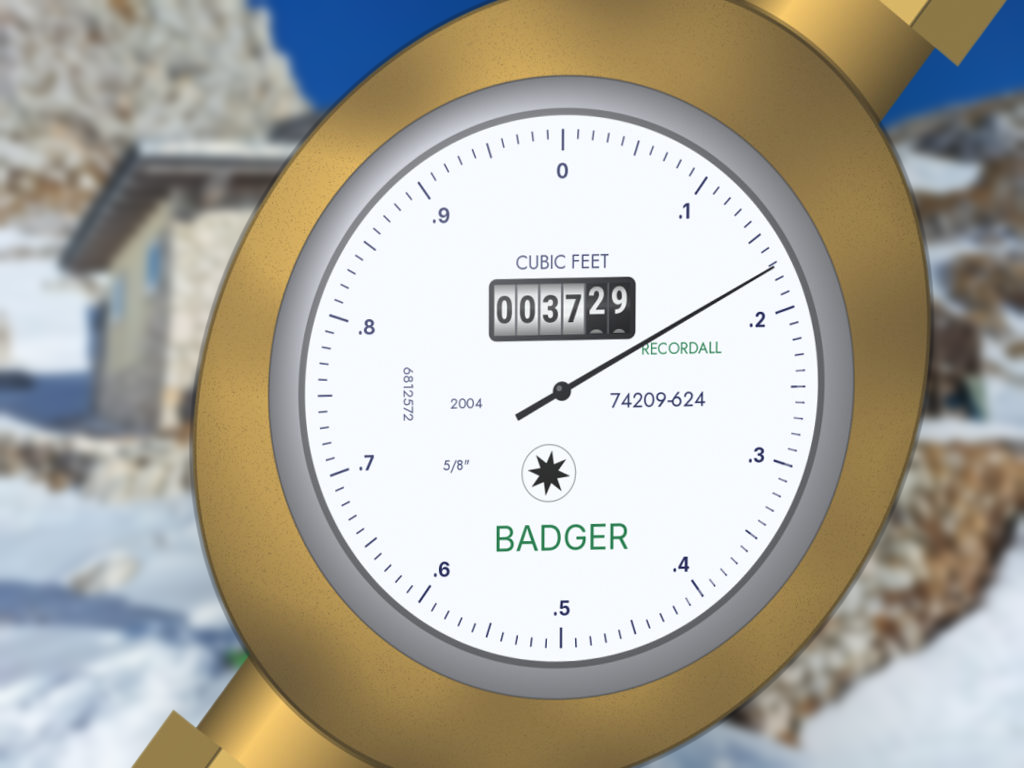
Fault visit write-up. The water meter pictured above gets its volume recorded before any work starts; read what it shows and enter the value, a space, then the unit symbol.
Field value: 3729.17 ft³
